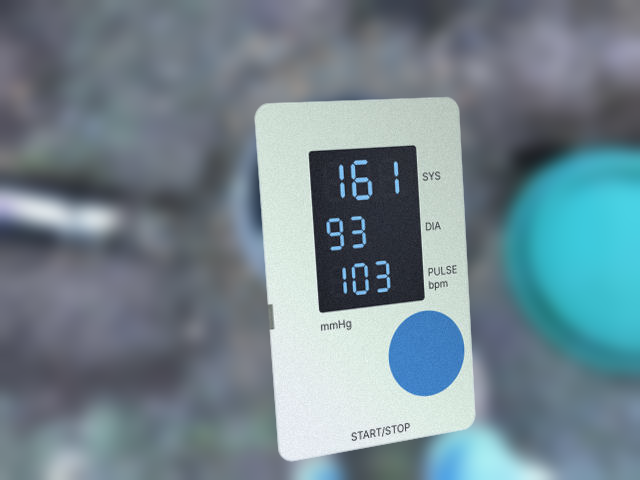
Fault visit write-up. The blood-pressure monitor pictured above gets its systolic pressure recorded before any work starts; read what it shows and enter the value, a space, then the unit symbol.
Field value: 161 mmHg
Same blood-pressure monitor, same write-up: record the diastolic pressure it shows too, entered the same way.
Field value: 93 mmHg
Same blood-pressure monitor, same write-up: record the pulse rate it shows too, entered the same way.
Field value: 103 bpm
